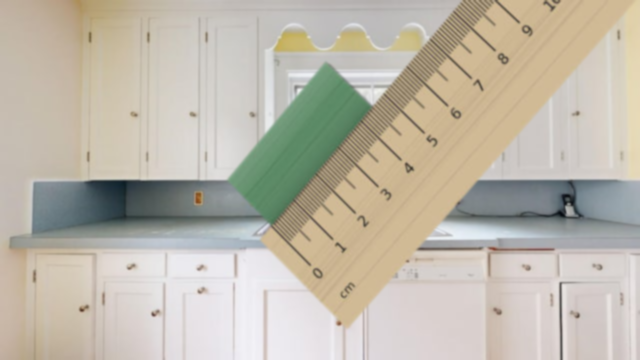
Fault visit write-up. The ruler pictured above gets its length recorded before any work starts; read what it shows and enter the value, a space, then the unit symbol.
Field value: 4.5 cm
